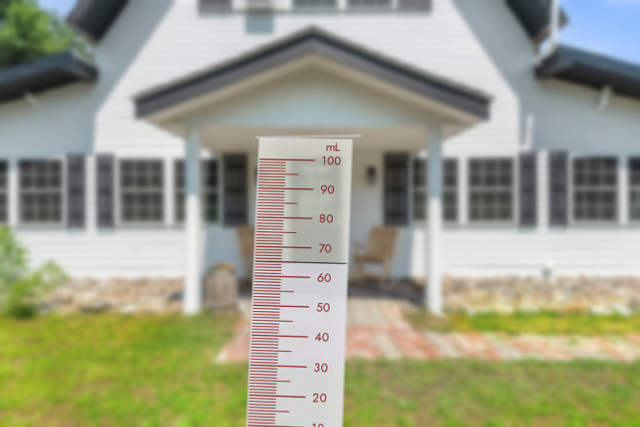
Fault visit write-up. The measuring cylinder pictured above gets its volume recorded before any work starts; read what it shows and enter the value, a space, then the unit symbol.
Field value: 65 mL
